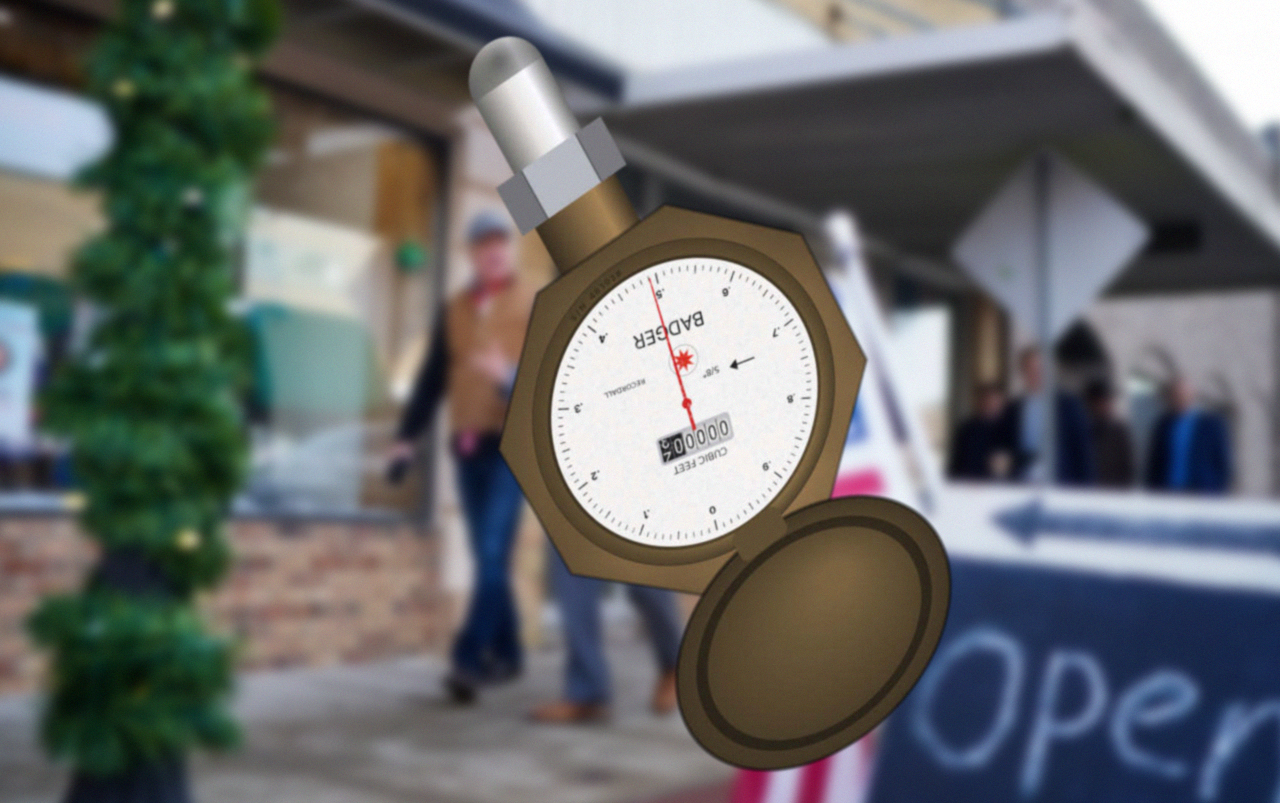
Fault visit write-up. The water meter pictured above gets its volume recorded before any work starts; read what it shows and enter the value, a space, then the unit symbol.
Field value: 2.49 ft³
